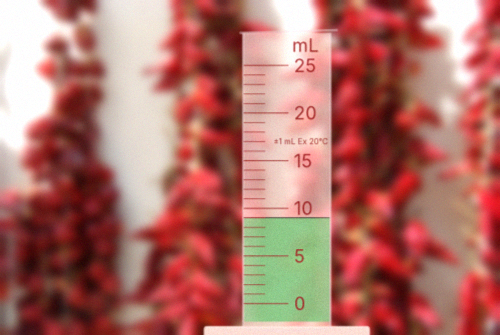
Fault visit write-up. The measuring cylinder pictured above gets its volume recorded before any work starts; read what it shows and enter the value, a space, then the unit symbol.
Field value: 9 mL
